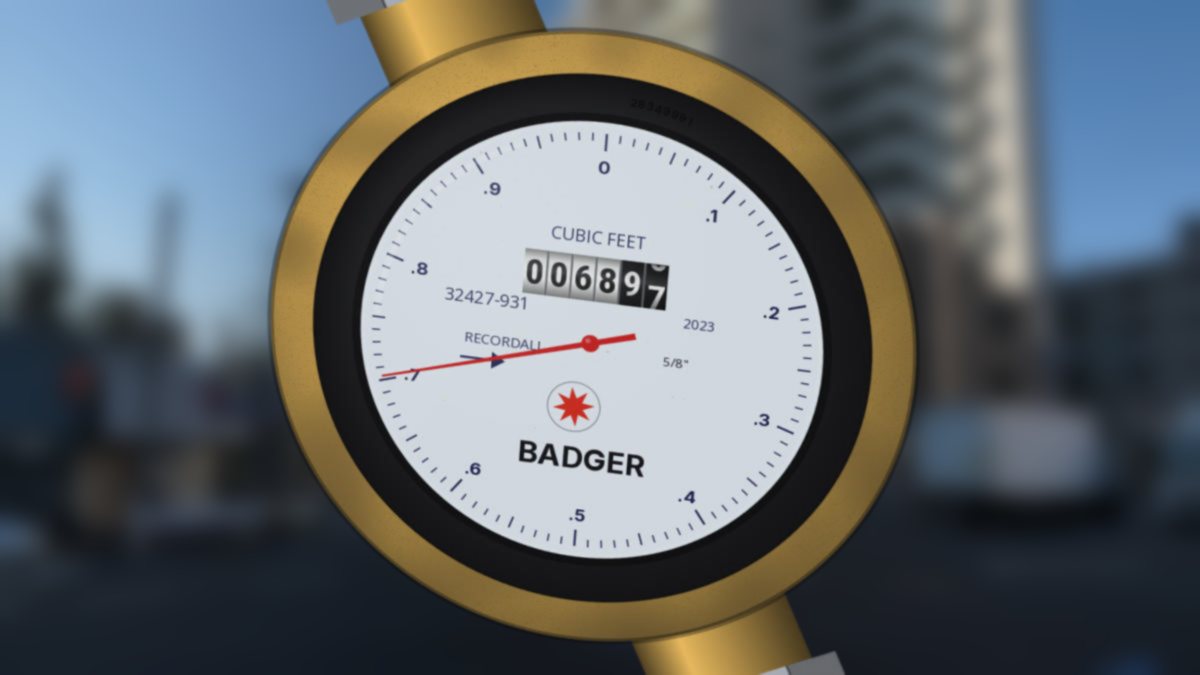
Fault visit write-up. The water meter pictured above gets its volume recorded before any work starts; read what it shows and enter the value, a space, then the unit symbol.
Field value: 6896.70 ft³
